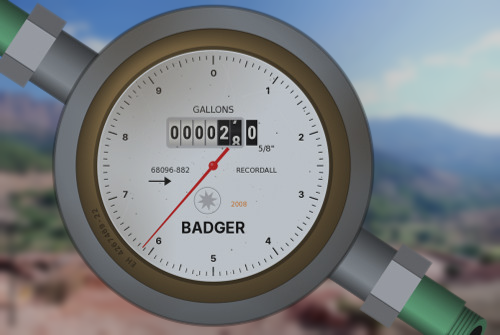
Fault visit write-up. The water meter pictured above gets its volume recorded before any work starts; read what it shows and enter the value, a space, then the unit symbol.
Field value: 276.1 gal
